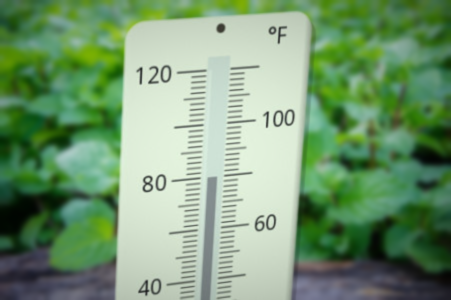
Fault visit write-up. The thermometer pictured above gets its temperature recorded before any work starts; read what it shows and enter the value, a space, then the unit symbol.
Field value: 80 °F
